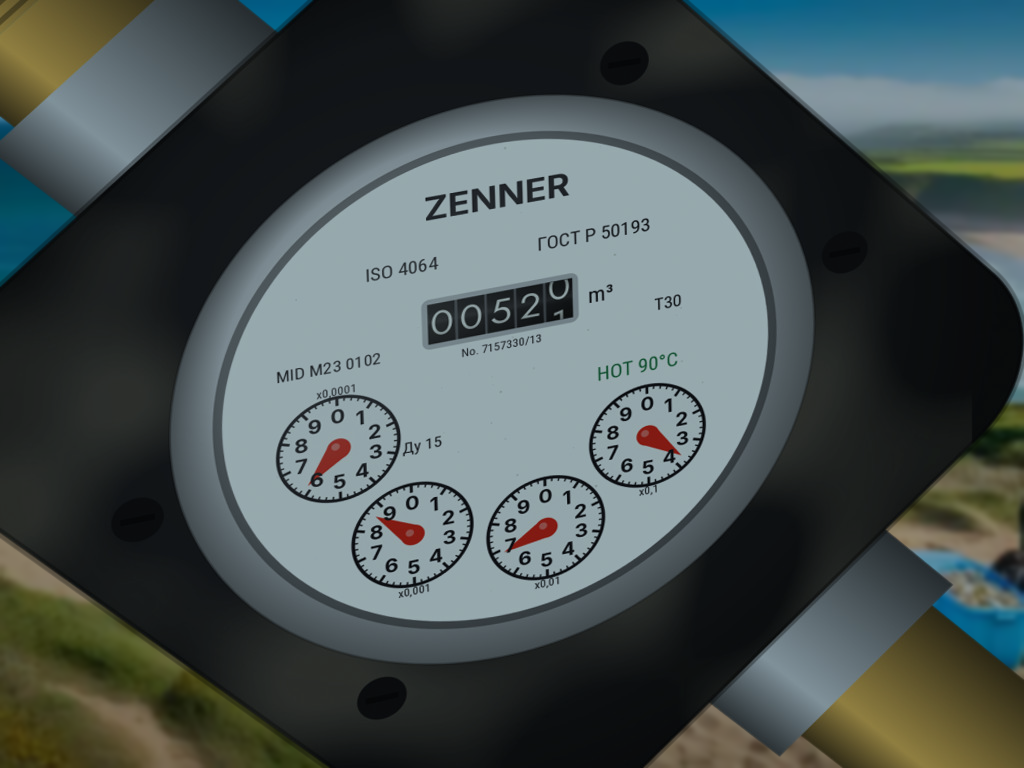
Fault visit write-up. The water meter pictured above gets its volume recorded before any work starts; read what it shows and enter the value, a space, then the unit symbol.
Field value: 520.3686 m³
